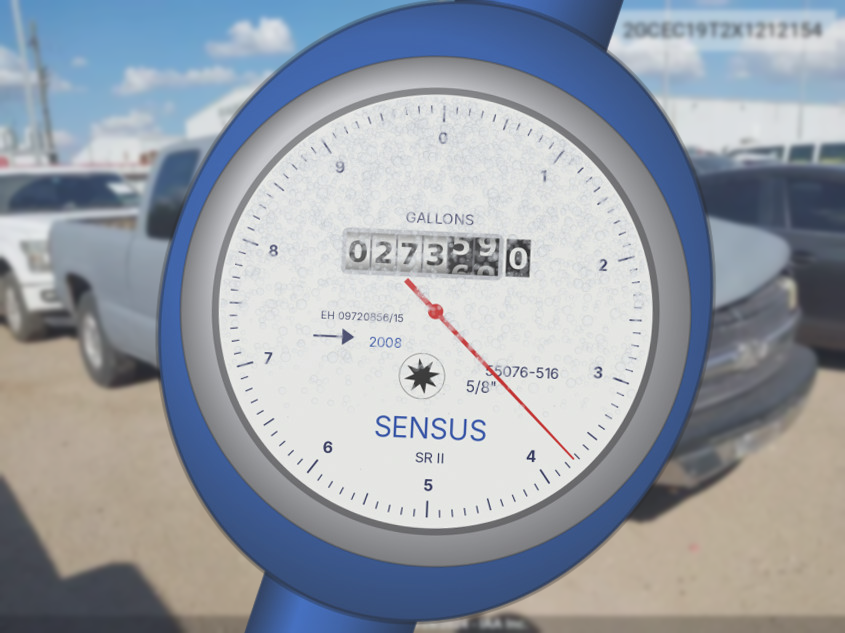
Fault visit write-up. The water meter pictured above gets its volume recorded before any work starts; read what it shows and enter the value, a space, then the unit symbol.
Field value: 273593.7 gal
